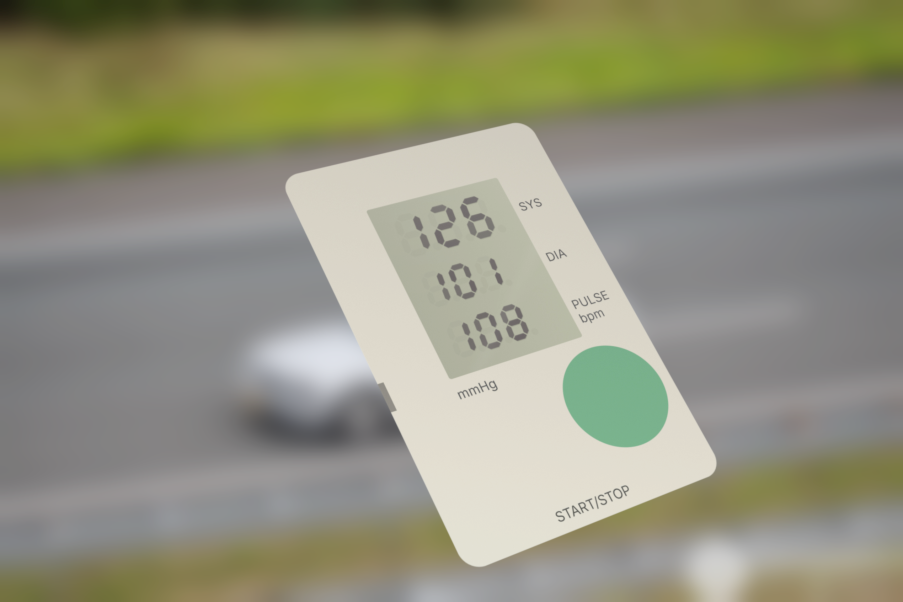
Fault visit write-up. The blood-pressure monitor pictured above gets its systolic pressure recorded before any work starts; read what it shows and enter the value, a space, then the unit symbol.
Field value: 126 mmHg
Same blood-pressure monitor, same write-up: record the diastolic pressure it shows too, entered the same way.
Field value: 101 mmHg
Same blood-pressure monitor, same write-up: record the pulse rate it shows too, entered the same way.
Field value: 108 bpm
